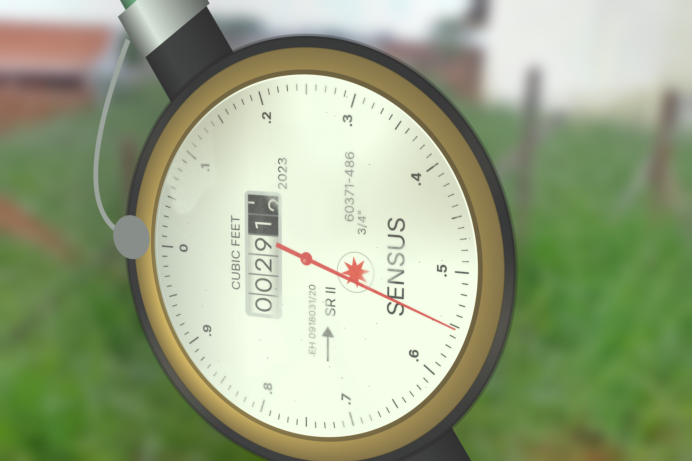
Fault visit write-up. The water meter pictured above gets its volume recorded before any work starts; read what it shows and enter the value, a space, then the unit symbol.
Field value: 2911.55 ft³
